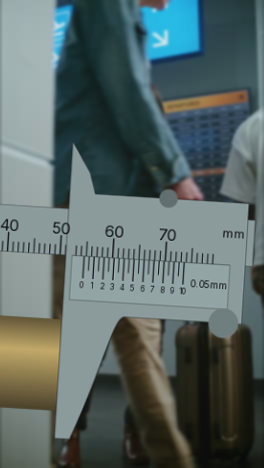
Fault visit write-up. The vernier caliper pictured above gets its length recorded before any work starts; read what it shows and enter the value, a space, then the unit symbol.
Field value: 54.6 mm
